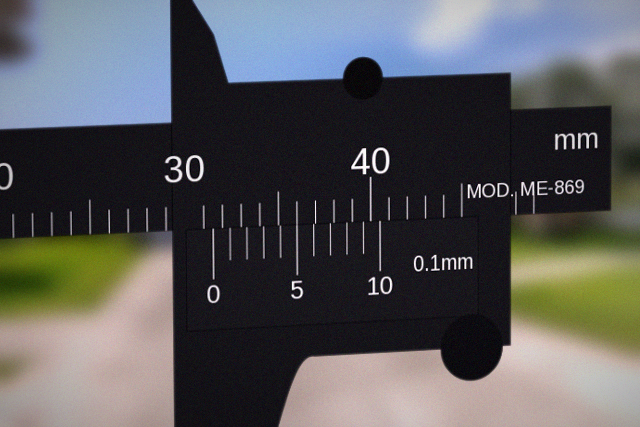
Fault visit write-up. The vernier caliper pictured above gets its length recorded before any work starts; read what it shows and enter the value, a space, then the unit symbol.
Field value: 31.5 mm
